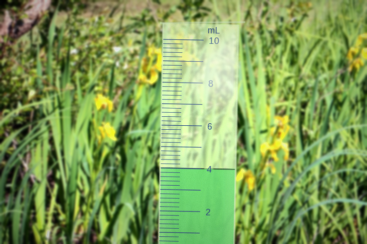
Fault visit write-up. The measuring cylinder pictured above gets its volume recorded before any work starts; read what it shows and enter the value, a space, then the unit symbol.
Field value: 4 mL
